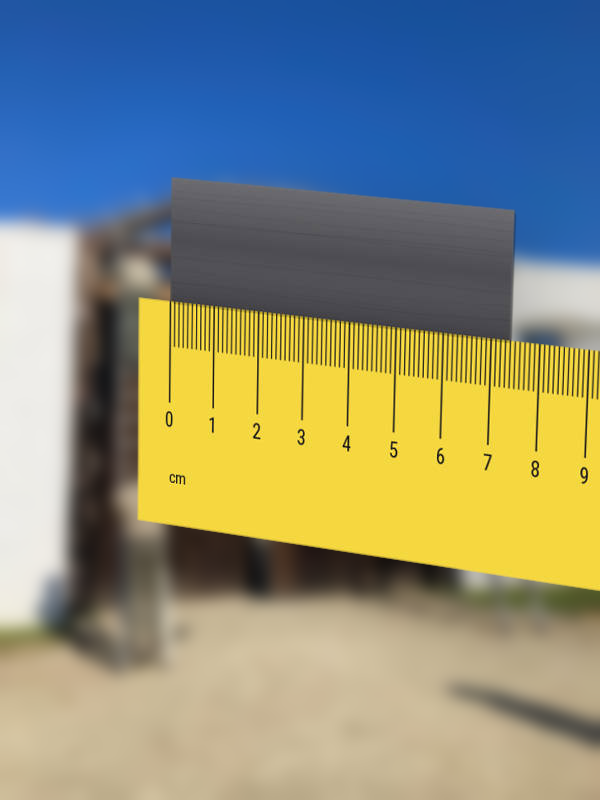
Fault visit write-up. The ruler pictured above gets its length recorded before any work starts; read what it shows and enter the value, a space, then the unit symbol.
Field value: 7.4 cm
